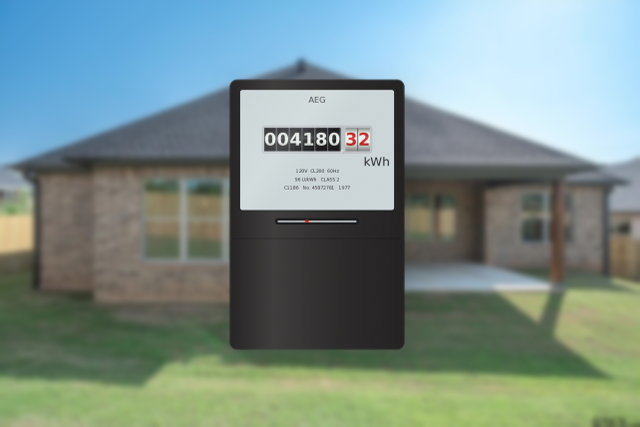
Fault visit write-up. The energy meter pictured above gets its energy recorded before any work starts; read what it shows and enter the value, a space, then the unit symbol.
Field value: 4180.32 kWh
